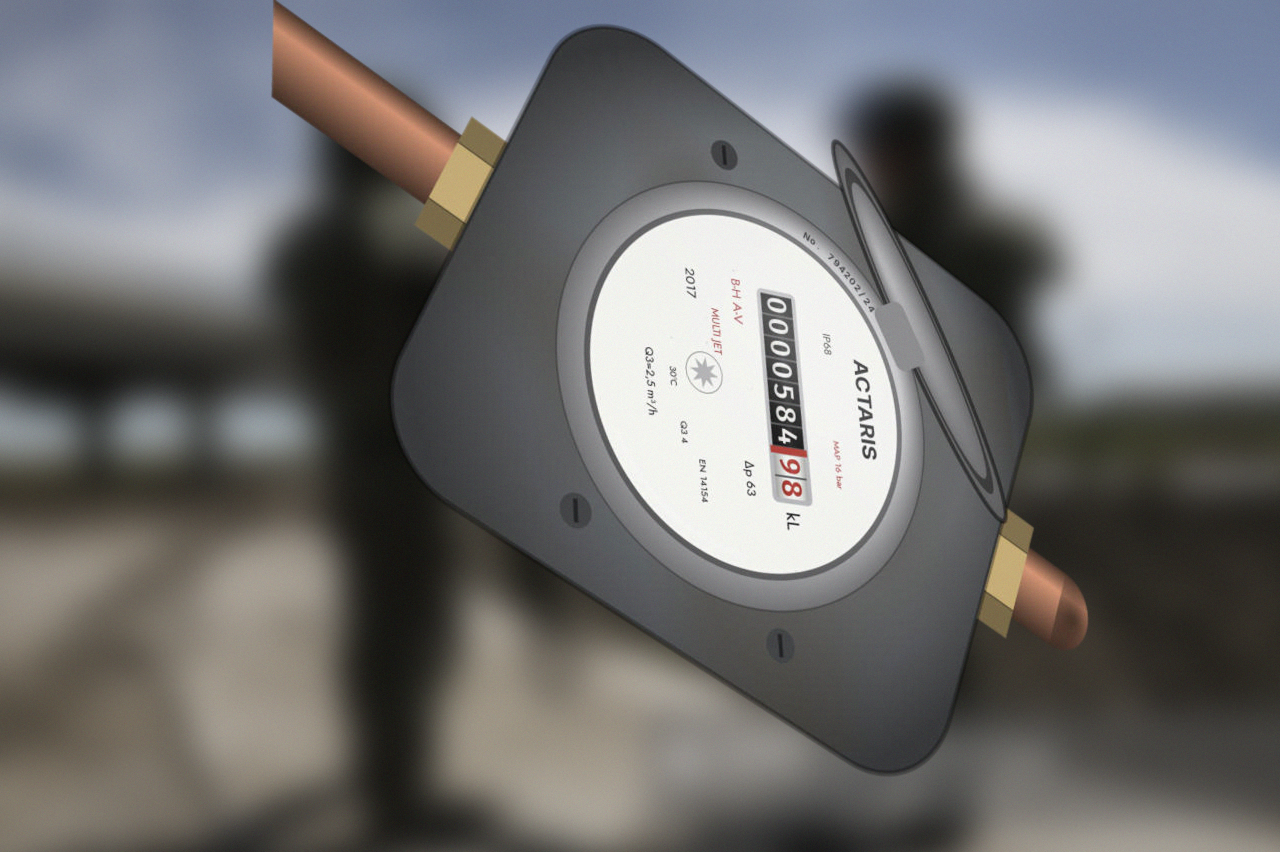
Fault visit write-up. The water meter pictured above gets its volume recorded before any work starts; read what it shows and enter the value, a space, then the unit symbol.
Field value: 584.98 kL
